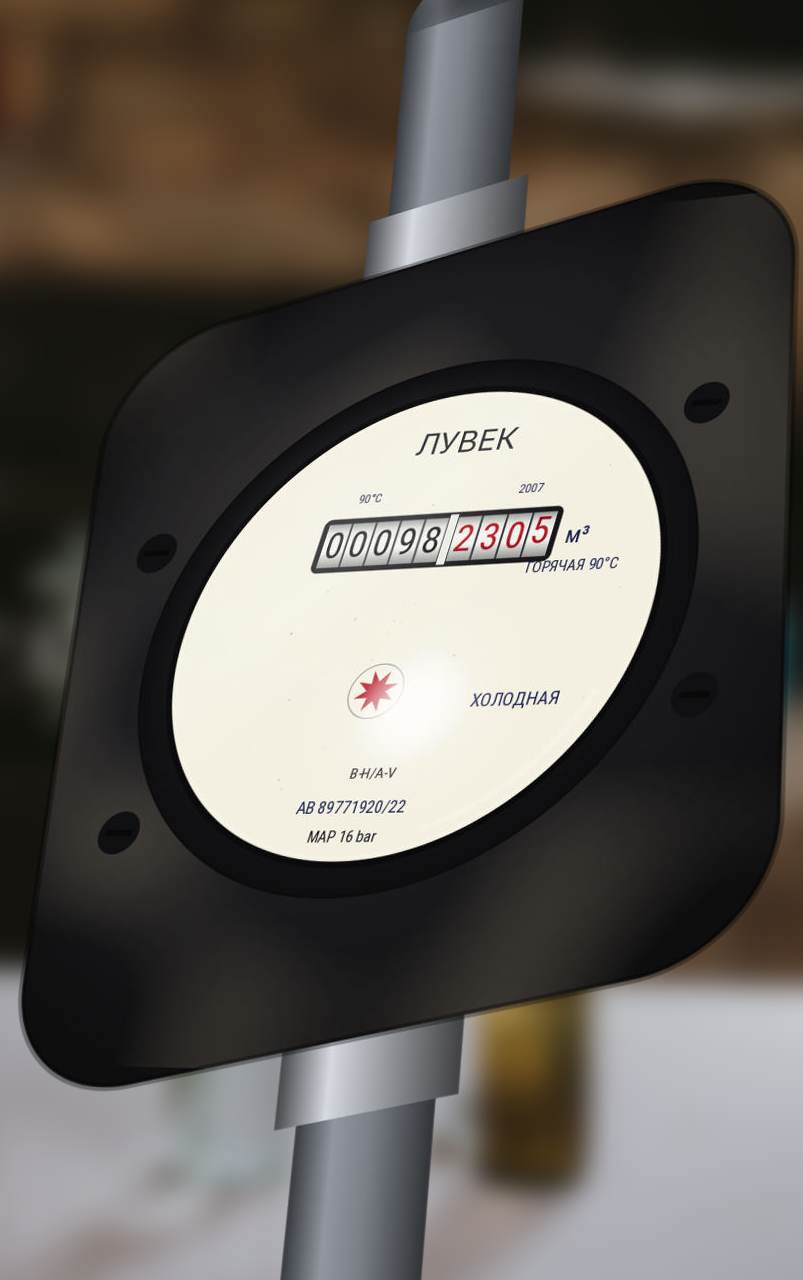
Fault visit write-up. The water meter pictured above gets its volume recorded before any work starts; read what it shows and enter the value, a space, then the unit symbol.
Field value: 98.2305 m³
